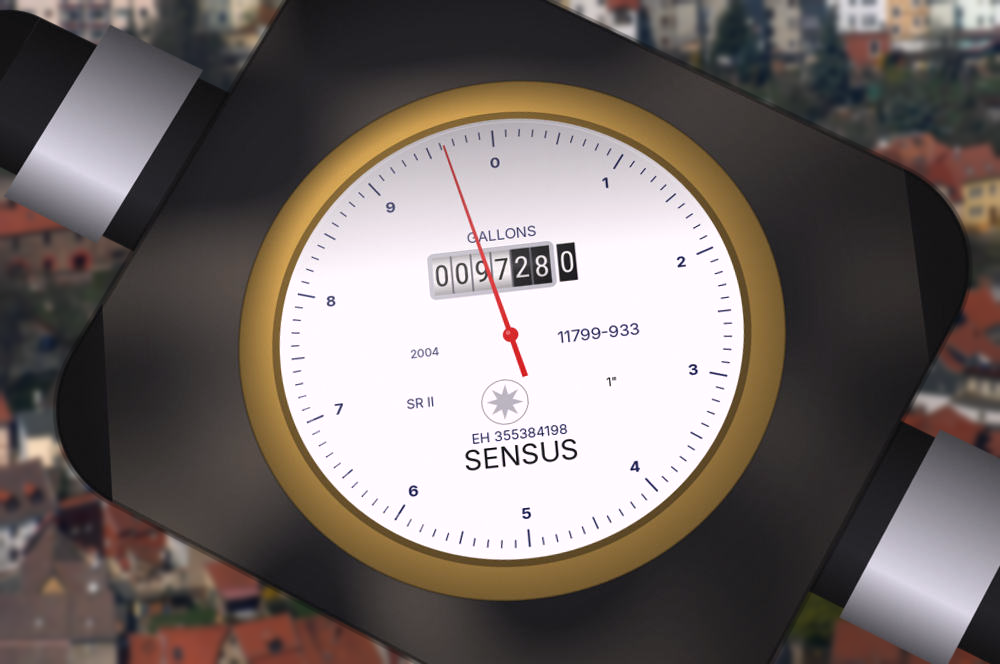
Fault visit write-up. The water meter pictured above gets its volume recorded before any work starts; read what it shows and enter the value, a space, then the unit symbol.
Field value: 97279.6 gal
